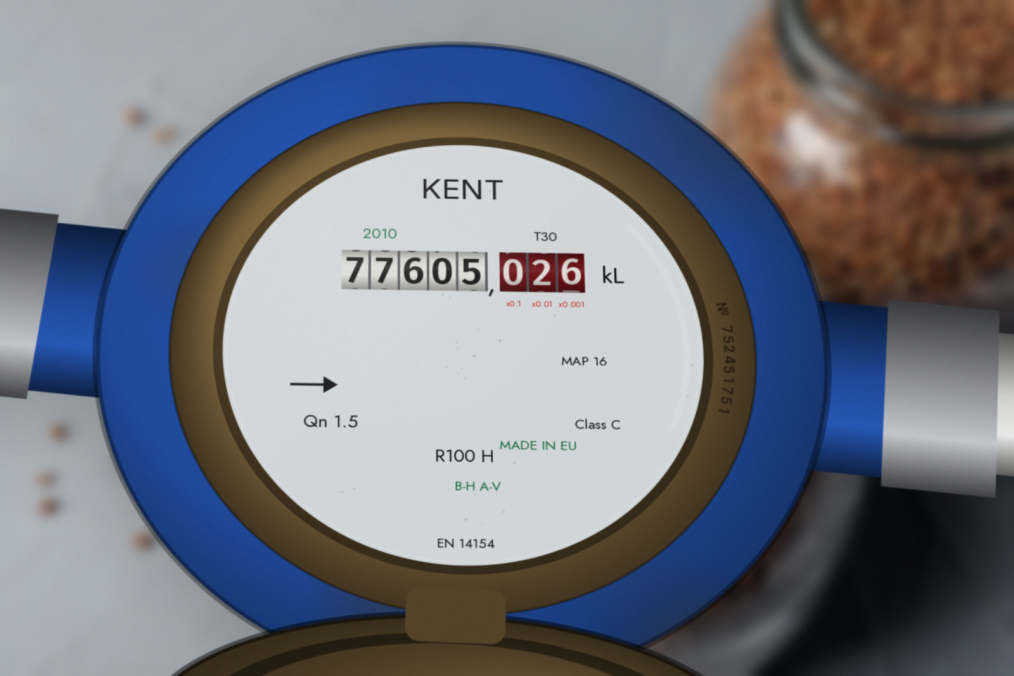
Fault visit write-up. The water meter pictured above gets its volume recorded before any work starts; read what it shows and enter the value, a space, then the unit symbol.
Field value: 77605.026 kL
